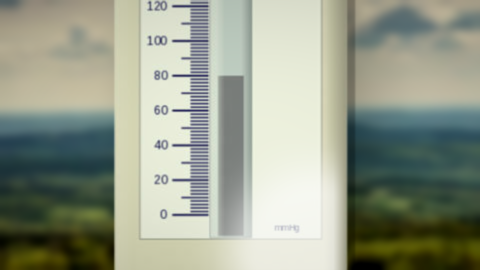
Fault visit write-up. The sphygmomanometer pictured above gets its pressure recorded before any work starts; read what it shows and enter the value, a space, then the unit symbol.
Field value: 80 mmHg
